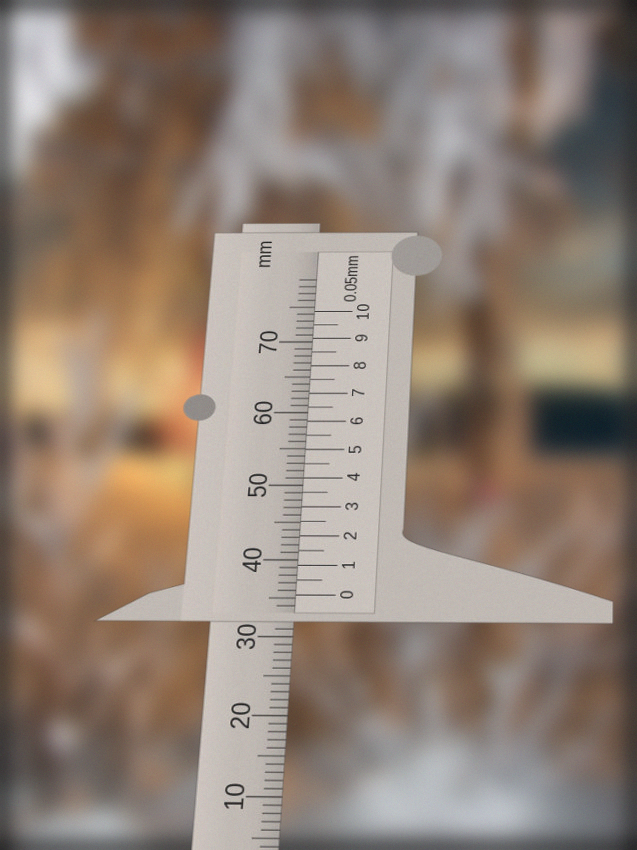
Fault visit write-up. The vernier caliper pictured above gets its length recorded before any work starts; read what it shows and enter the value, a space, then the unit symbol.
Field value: 35.4 mm
